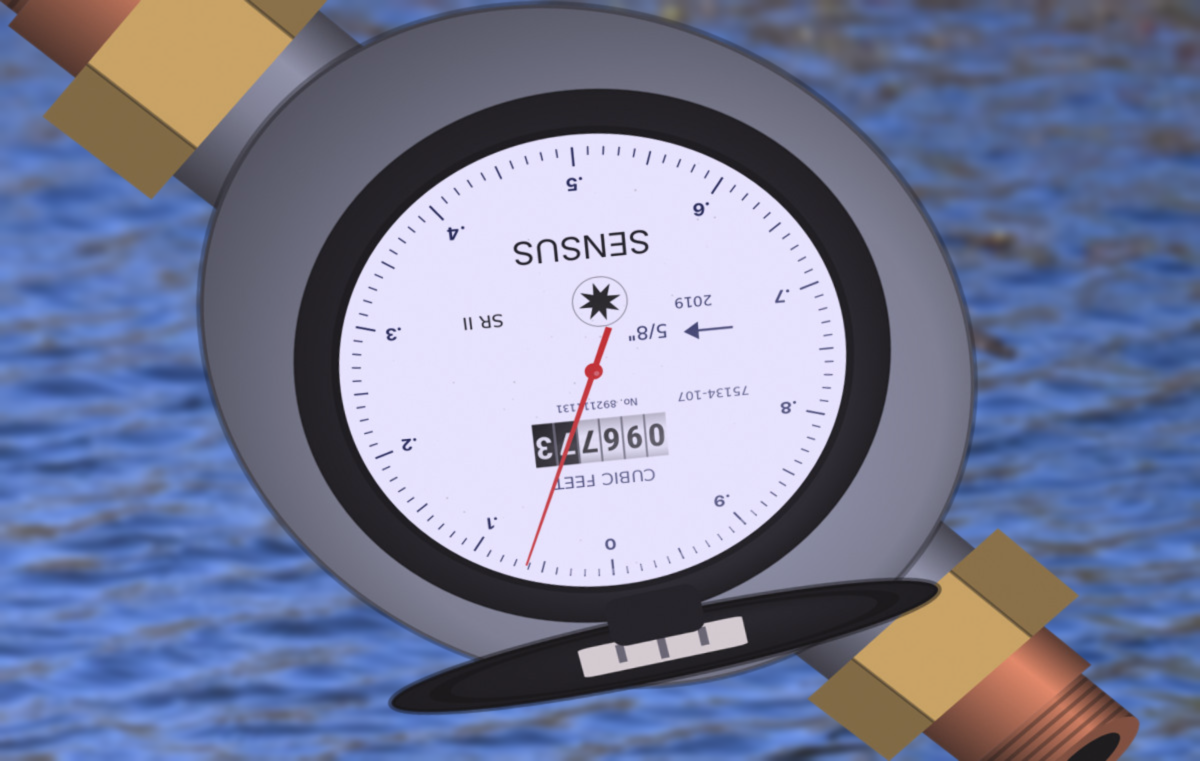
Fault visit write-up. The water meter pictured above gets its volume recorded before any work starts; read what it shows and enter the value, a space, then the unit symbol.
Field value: 96773.06 ft³
